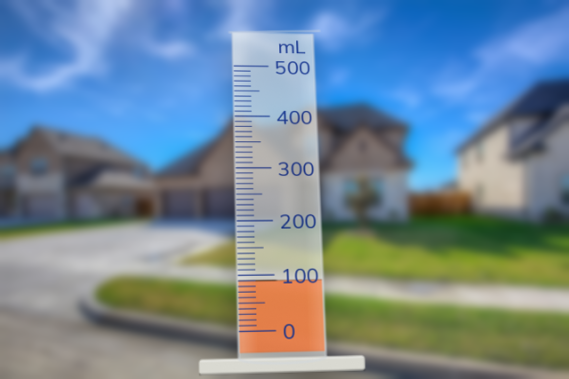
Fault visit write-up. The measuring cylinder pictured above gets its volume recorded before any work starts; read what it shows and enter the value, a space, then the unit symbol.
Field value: 90 mL
